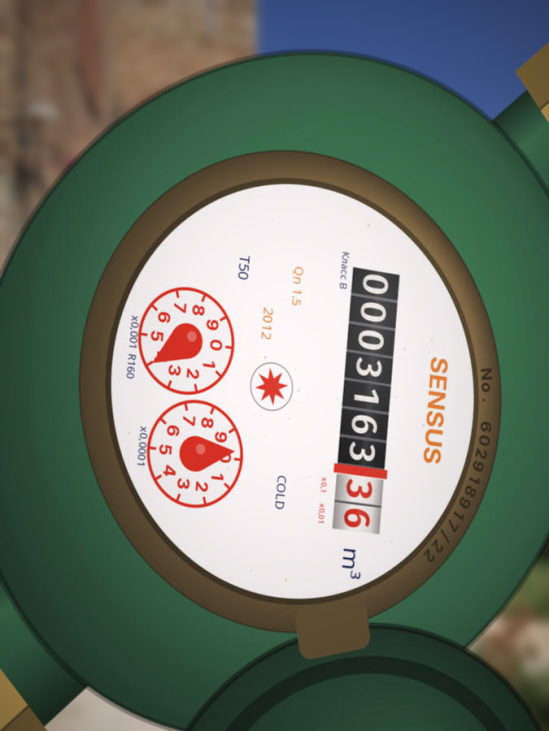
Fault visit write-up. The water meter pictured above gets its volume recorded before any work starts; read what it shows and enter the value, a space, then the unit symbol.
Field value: 3163.3639 m³
